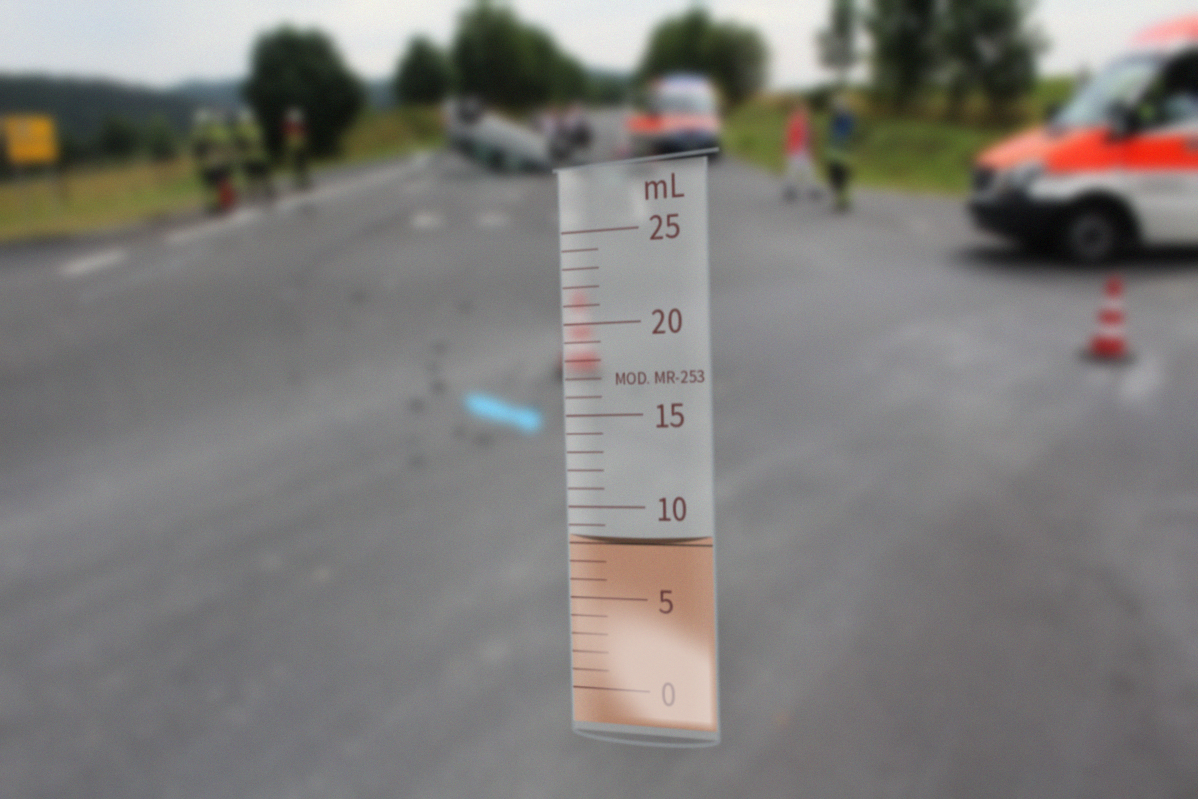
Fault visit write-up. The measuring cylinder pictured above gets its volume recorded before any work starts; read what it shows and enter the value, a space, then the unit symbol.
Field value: 8 mL
